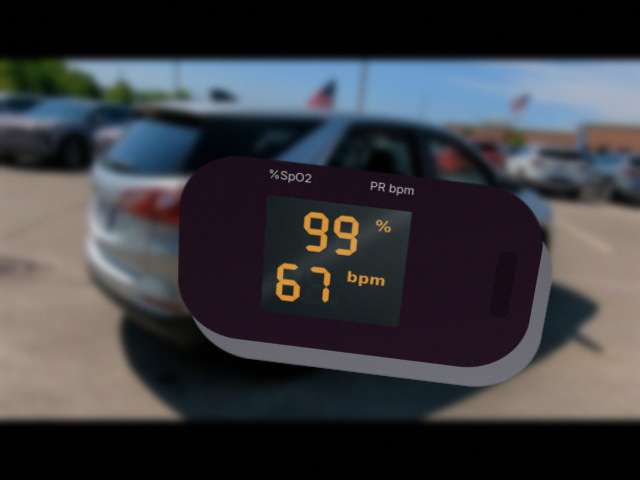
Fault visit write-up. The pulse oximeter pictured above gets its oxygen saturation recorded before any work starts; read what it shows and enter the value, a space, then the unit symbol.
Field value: 99 %
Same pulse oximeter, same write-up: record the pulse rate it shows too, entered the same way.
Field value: 67 bpm
